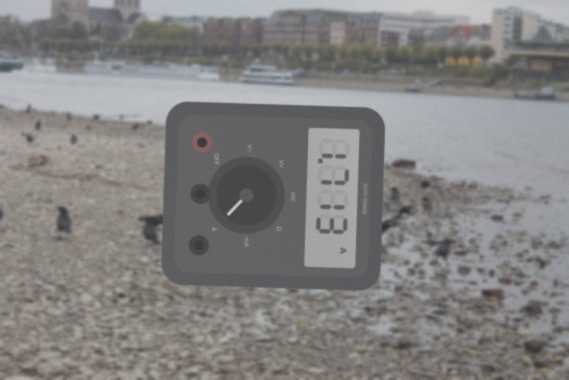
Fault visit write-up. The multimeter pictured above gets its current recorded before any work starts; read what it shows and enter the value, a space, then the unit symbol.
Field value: 1.713 A
